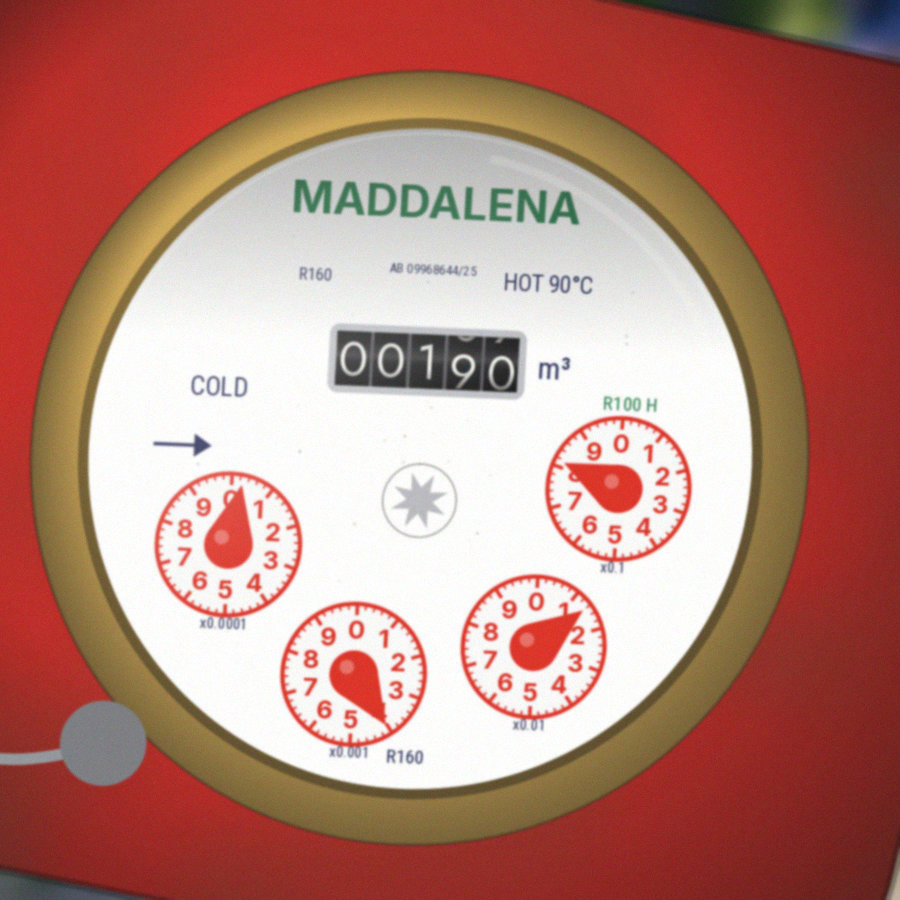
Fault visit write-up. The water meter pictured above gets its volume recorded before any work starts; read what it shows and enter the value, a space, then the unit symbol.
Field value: 189.8140 m³
